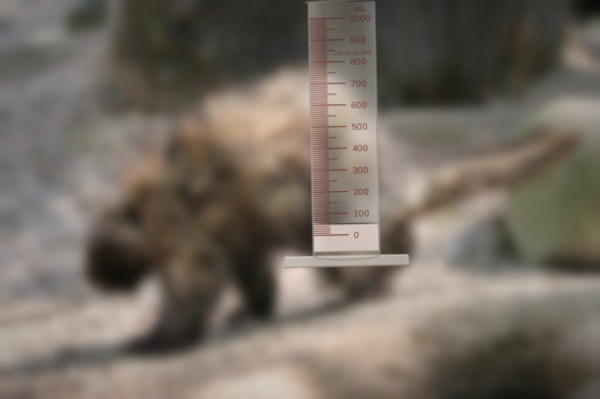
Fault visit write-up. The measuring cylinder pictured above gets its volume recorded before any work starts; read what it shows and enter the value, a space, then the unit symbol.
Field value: 50 mL
